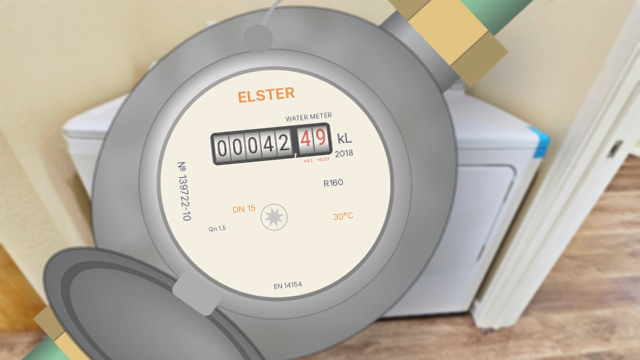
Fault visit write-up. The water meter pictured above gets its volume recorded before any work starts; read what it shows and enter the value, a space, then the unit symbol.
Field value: 42.49 kL
